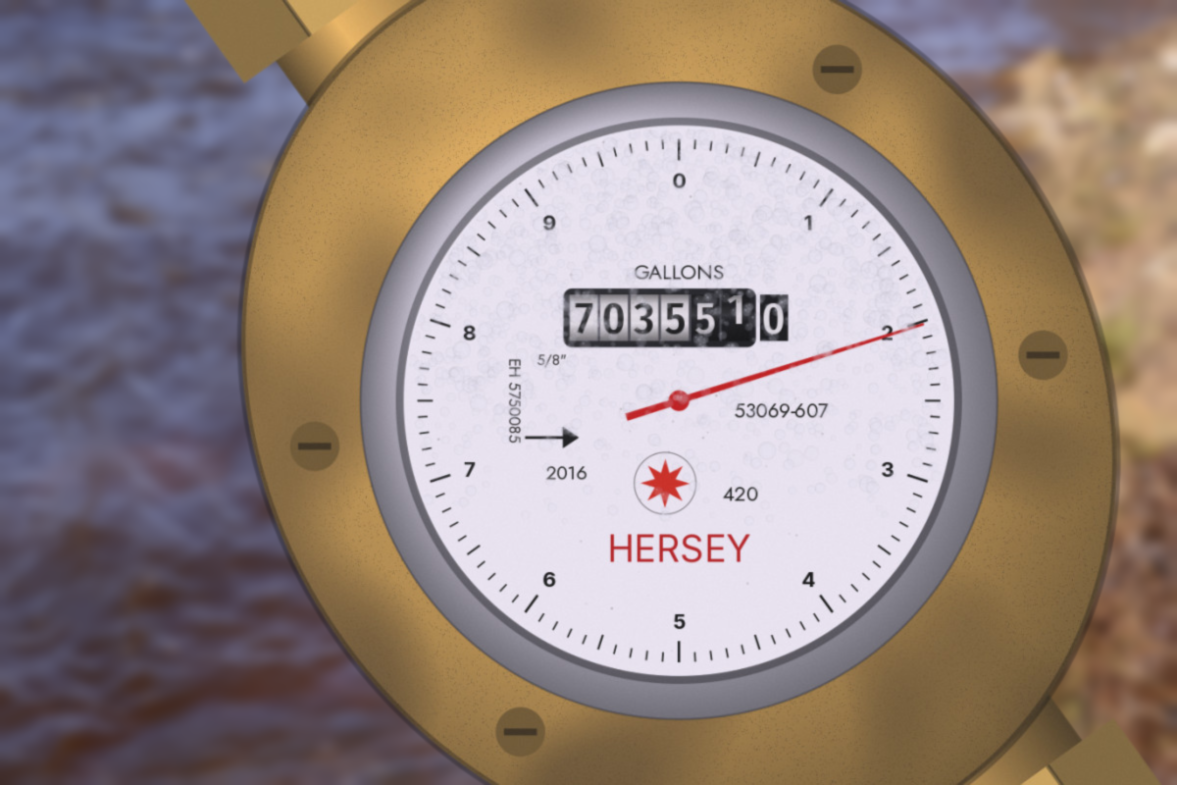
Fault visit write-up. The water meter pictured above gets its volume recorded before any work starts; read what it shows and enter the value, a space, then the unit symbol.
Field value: 7035512.0 gal
